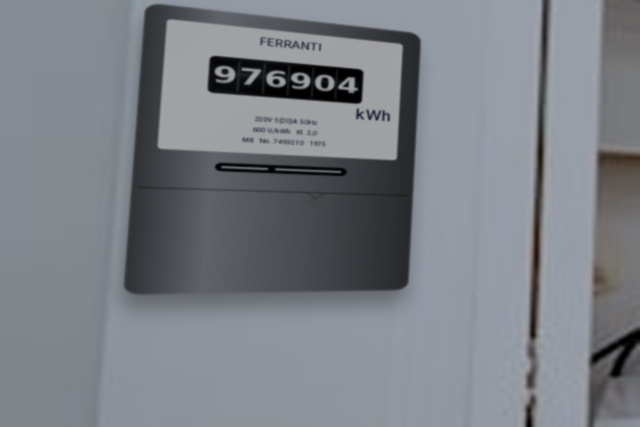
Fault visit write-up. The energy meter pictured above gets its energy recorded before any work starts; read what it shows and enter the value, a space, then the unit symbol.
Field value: 976904 kWh
